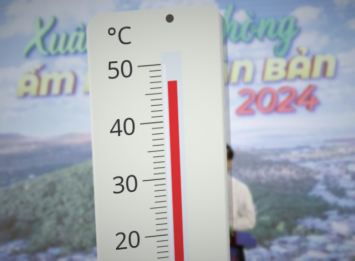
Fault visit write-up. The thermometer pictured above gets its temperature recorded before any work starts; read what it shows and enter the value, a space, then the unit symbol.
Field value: 47 °C
